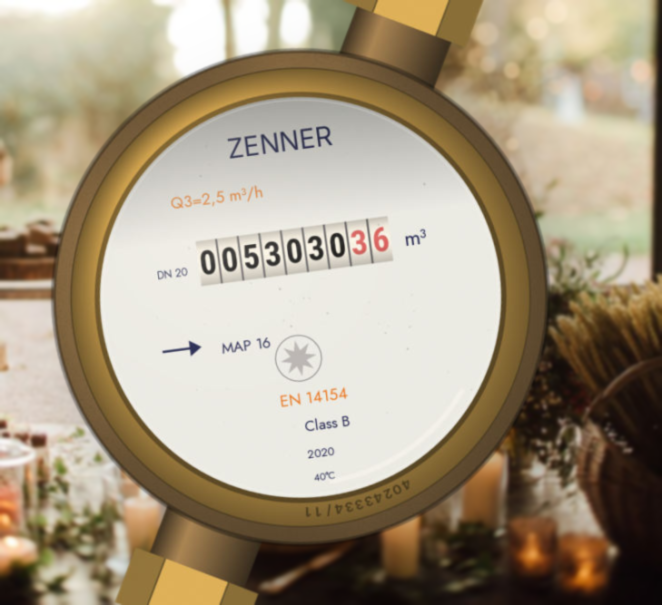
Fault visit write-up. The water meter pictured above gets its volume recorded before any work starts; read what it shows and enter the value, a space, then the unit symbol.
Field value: 53030.36 m³
